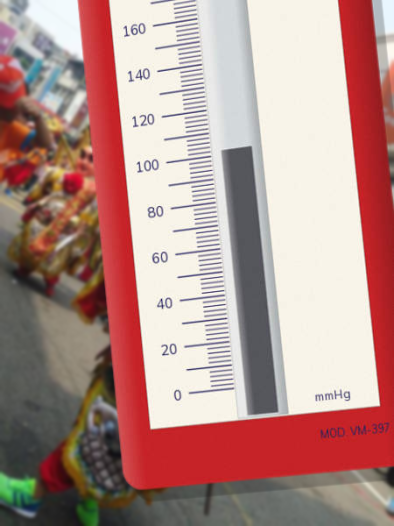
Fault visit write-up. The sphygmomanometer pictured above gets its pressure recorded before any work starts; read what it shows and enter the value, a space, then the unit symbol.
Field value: 102 mmHg
